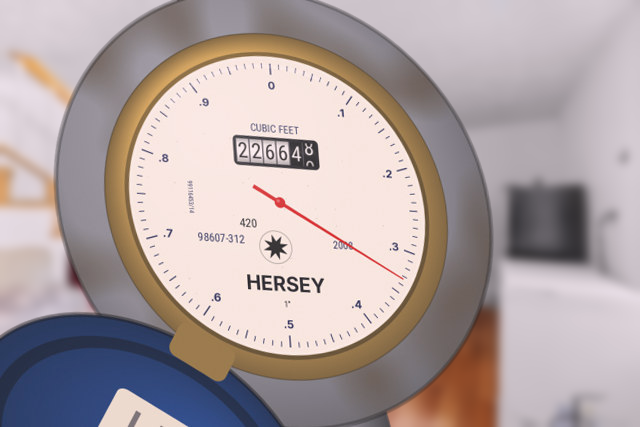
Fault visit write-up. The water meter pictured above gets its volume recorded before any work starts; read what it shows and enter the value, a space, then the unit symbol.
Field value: 226648.33 ft³
